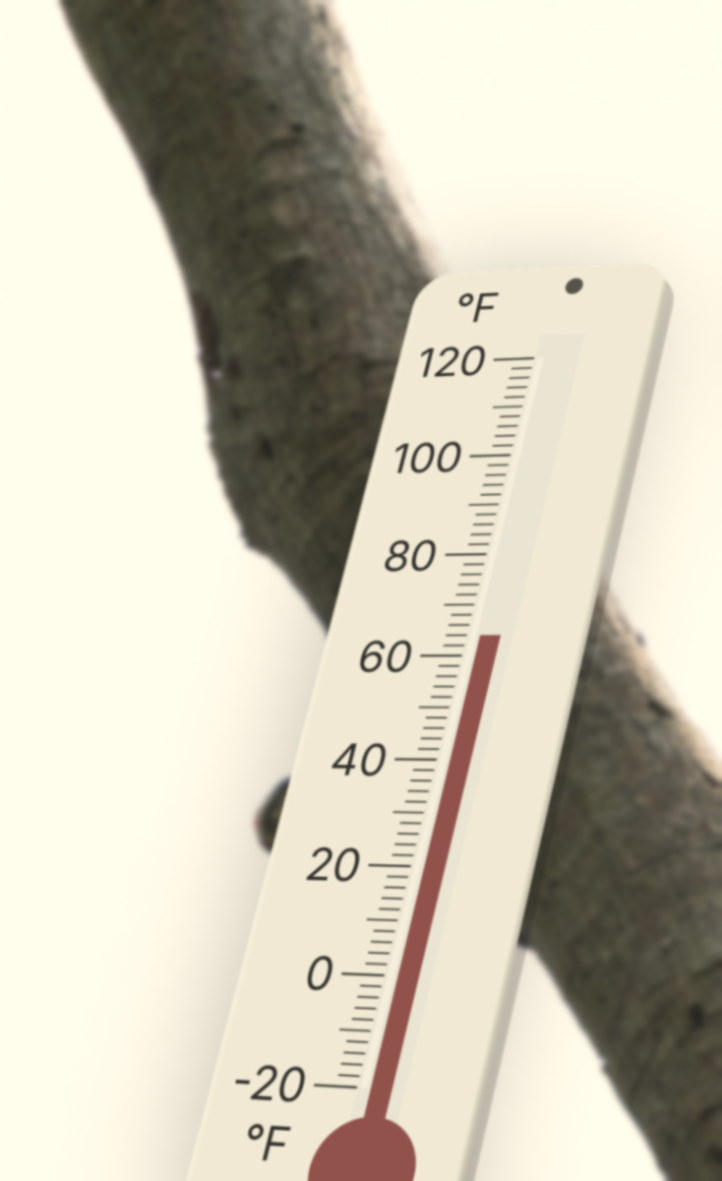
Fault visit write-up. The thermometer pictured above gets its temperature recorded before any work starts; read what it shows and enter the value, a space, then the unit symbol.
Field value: 64 °F
